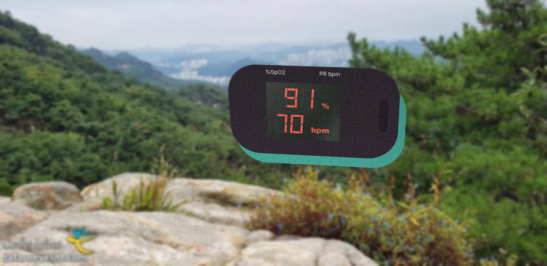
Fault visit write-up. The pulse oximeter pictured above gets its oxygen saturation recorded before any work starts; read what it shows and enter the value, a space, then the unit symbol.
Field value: 91 %
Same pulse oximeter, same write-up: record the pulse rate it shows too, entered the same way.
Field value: 70 bpm
